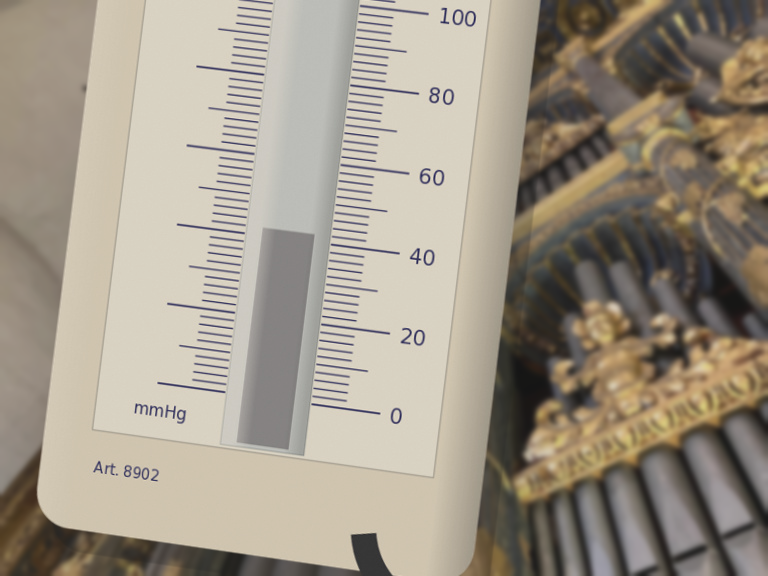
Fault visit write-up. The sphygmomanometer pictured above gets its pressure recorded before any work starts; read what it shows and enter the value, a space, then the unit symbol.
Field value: 42 mmHg
